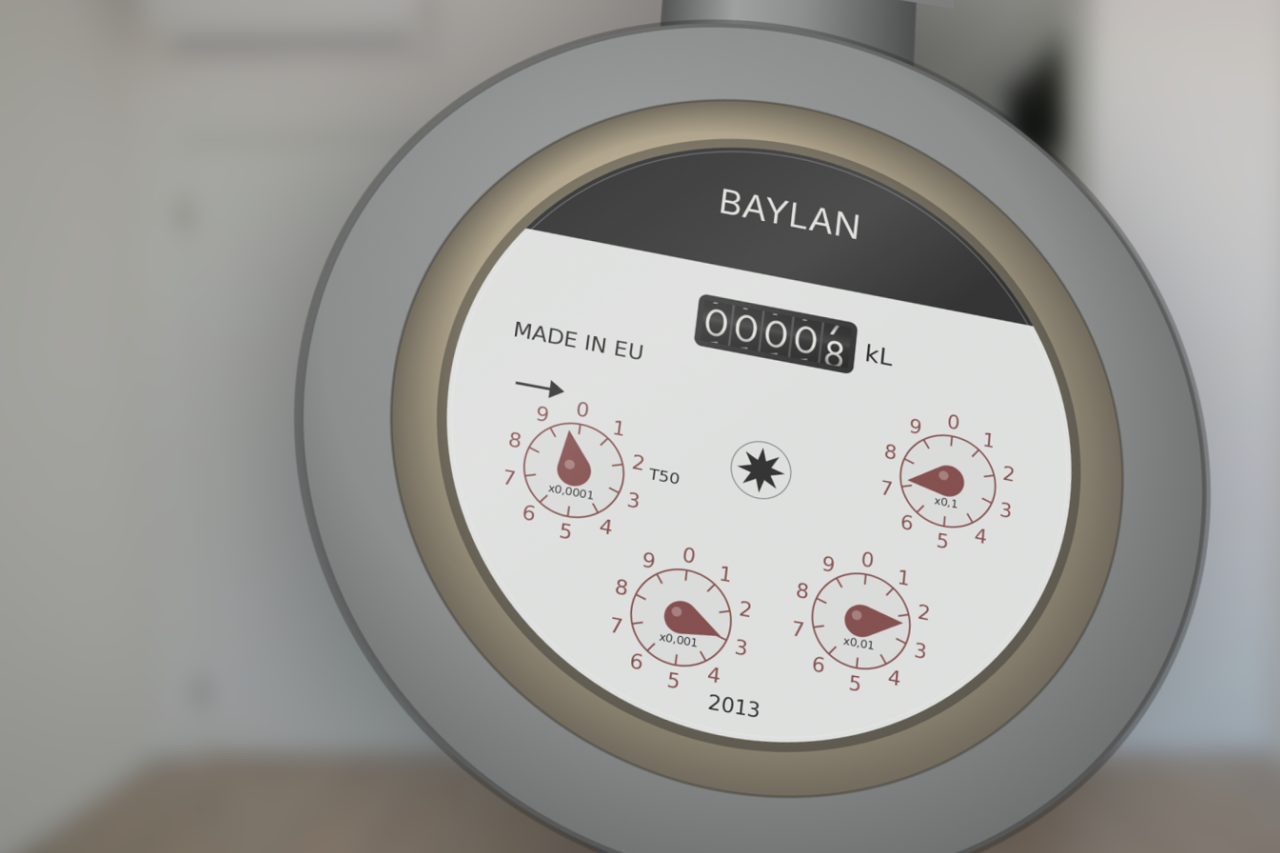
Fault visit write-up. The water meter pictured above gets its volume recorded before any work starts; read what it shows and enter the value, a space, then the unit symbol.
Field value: 7.7229 kL
